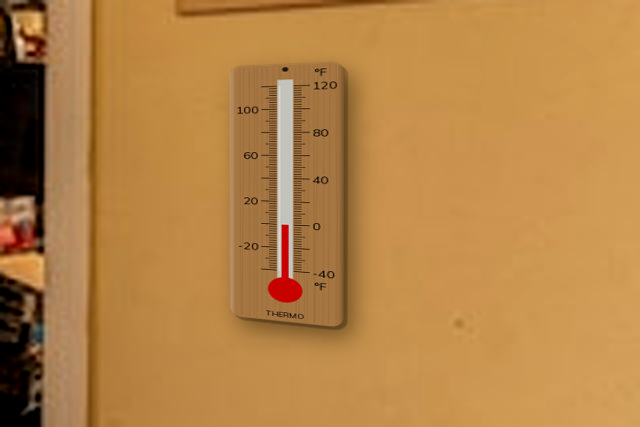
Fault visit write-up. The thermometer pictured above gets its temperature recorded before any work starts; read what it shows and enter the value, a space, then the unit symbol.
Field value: 0 °F
